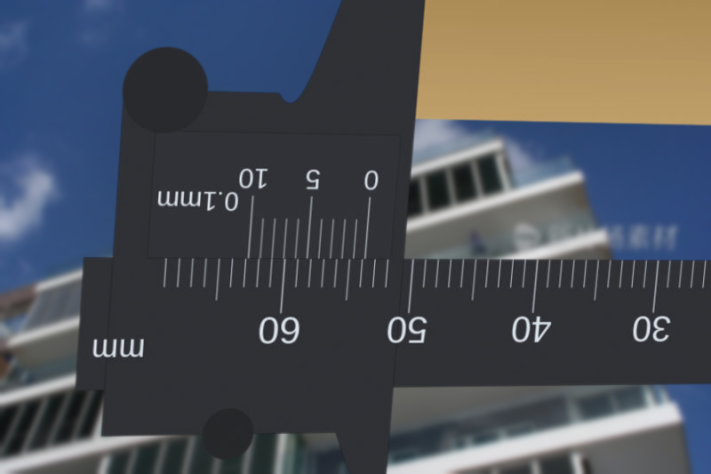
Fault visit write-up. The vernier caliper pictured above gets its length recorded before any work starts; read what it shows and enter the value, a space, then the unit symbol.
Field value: 53.8 mm
